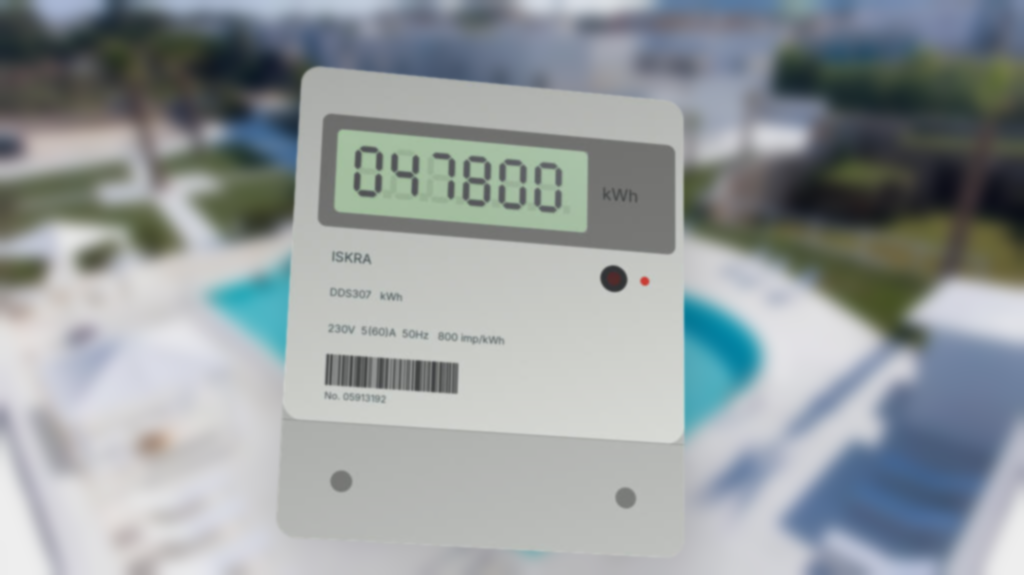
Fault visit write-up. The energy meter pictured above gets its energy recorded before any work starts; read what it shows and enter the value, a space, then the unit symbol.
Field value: 47800 kWh
